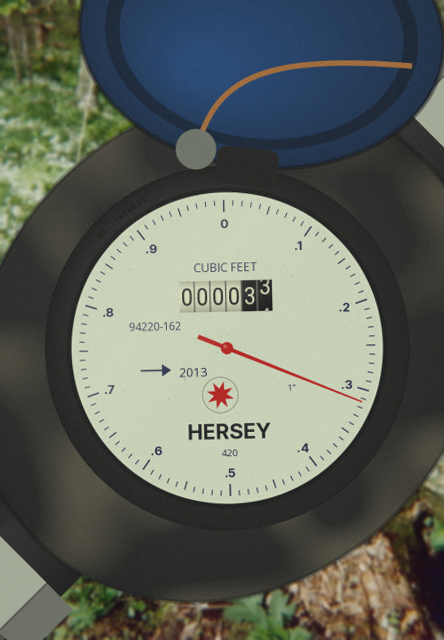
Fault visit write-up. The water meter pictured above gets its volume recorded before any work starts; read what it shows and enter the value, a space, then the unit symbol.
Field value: 33.31 ft³
